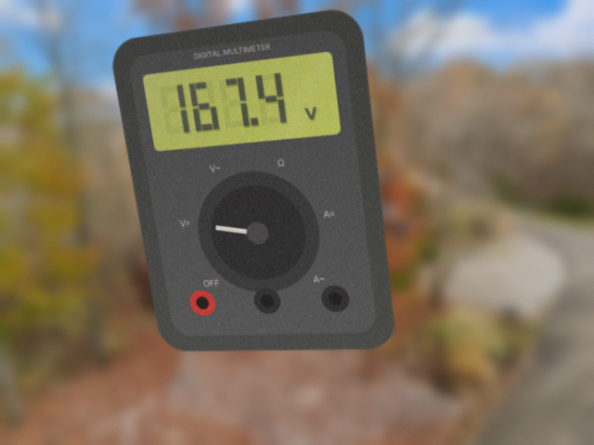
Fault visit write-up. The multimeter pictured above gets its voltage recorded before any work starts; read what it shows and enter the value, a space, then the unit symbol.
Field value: 167.4 V
